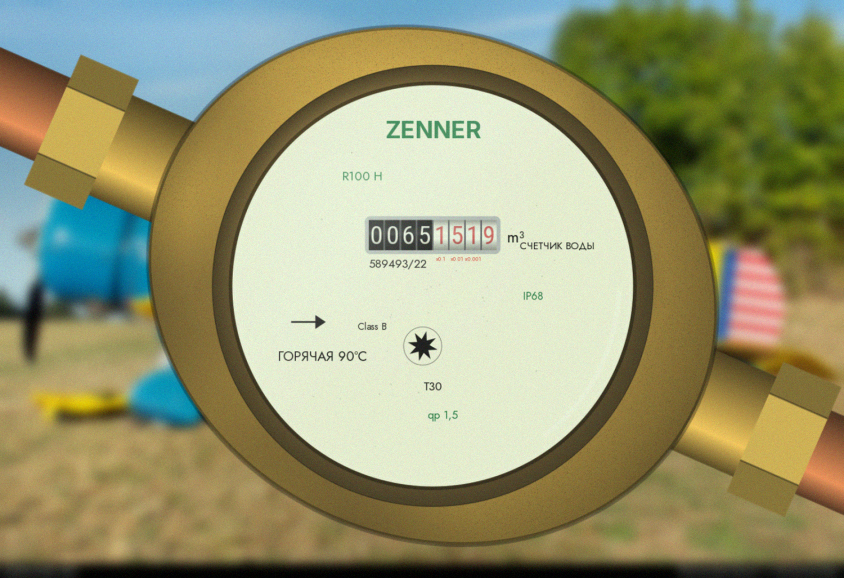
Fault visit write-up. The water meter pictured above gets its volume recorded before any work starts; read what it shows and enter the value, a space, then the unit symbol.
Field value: 65.1519 m³
